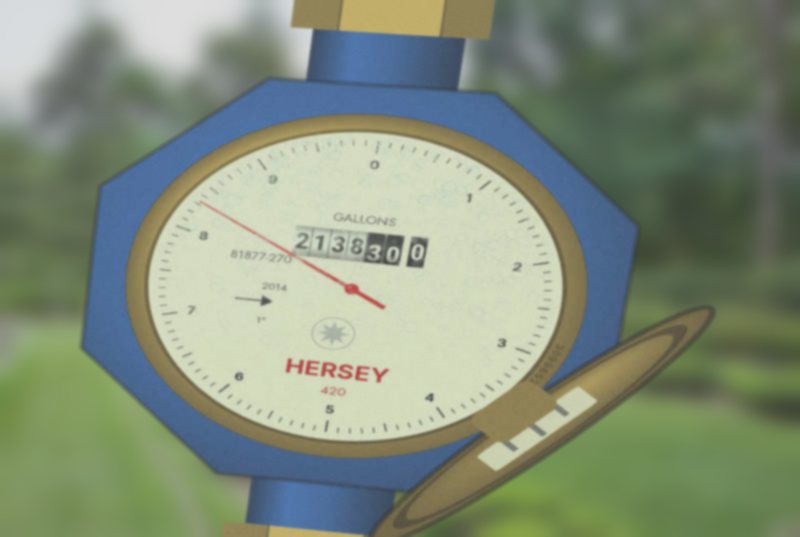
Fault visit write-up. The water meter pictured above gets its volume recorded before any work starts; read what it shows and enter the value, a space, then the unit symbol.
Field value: 2138298.3 gal
